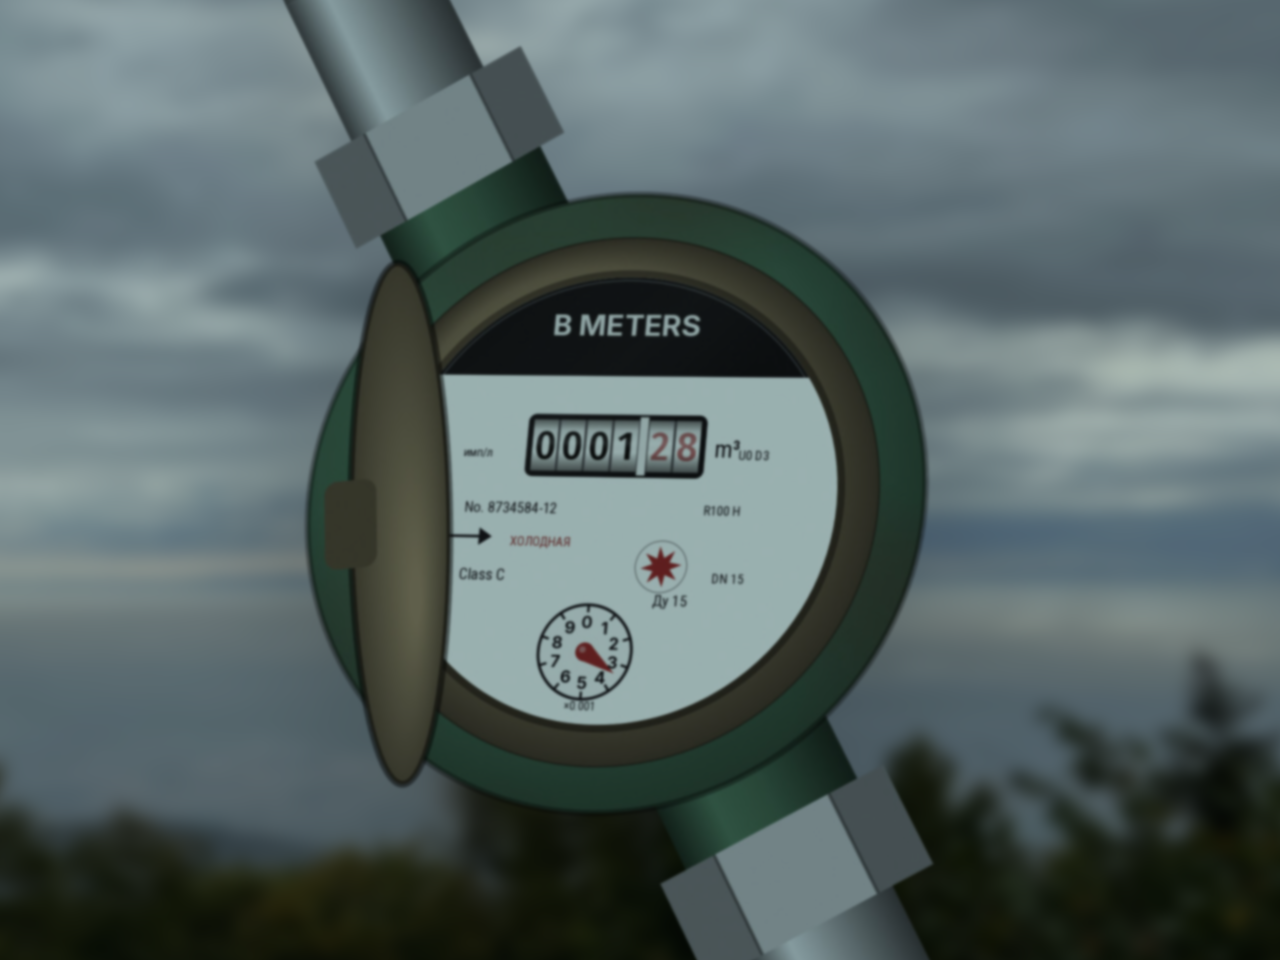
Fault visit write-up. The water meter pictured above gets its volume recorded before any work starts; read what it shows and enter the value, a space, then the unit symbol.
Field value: 1.283 m³
